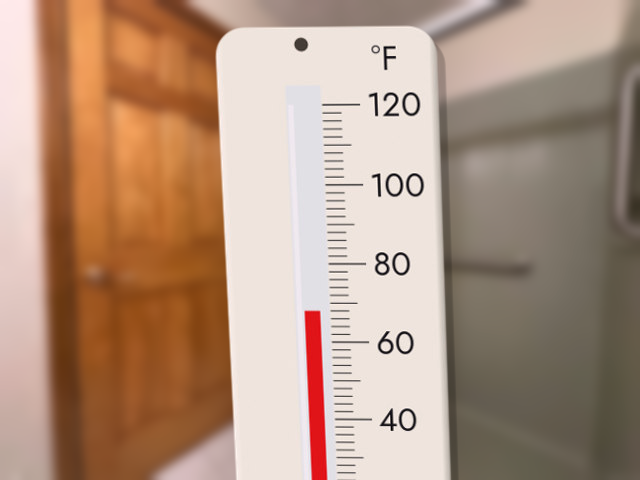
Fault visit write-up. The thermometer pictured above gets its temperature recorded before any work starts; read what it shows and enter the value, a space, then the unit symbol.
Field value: 68 °F
